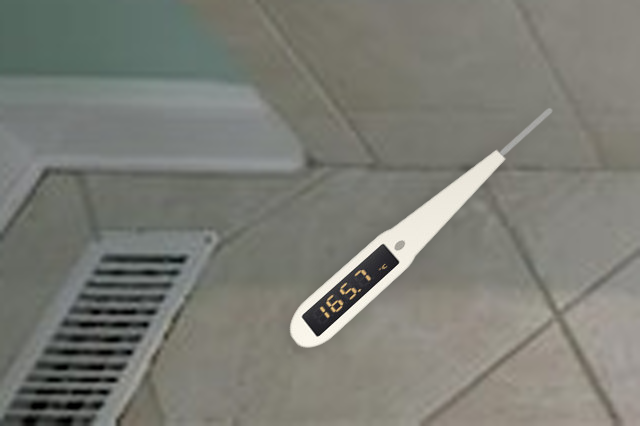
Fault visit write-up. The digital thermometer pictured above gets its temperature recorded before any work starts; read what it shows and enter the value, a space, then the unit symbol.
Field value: 165.7 °C
